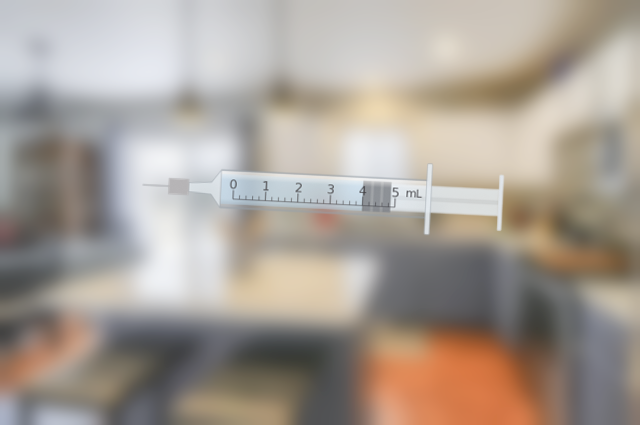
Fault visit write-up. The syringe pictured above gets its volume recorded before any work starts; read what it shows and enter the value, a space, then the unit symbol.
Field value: 4 mL
